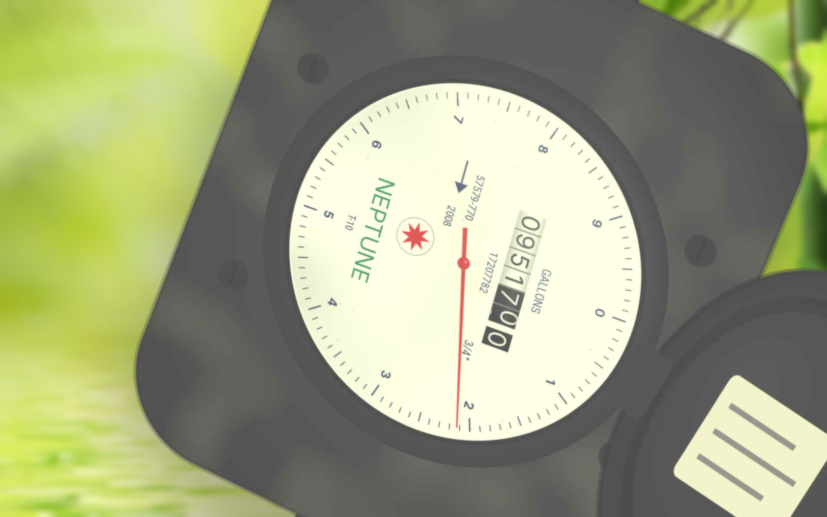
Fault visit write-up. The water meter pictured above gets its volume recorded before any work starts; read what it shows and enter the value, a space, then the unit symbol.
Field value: 951702.1 gal
